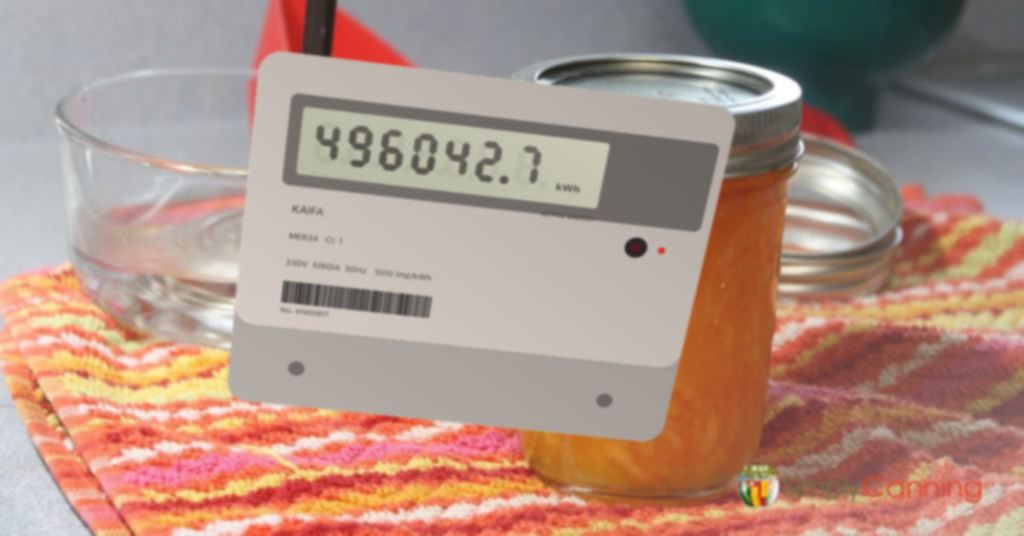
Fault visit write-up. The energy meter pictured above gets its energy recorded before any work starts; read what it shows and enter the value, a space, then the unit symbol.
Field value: 496042.7 kWh
